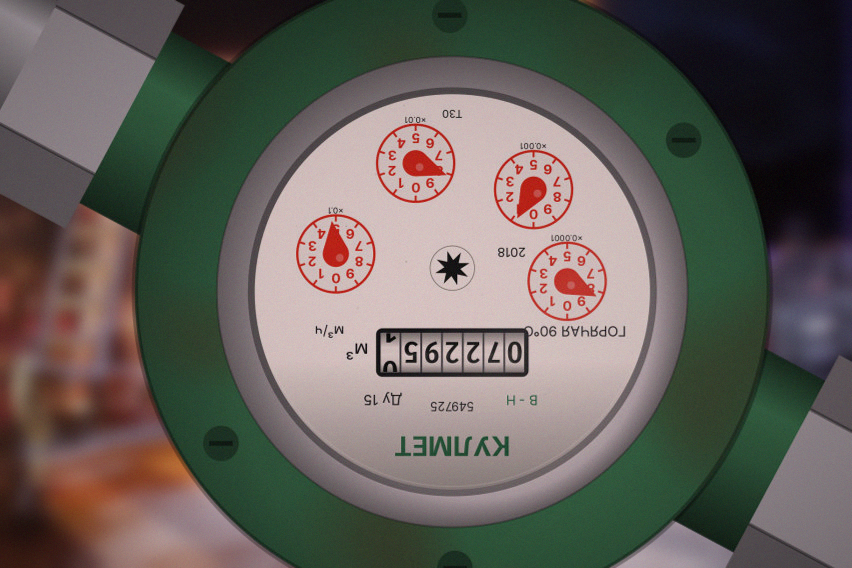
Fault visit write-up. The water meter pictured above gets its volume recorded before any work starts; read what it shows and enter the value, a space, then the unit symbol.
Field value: 722950.4808 m³
